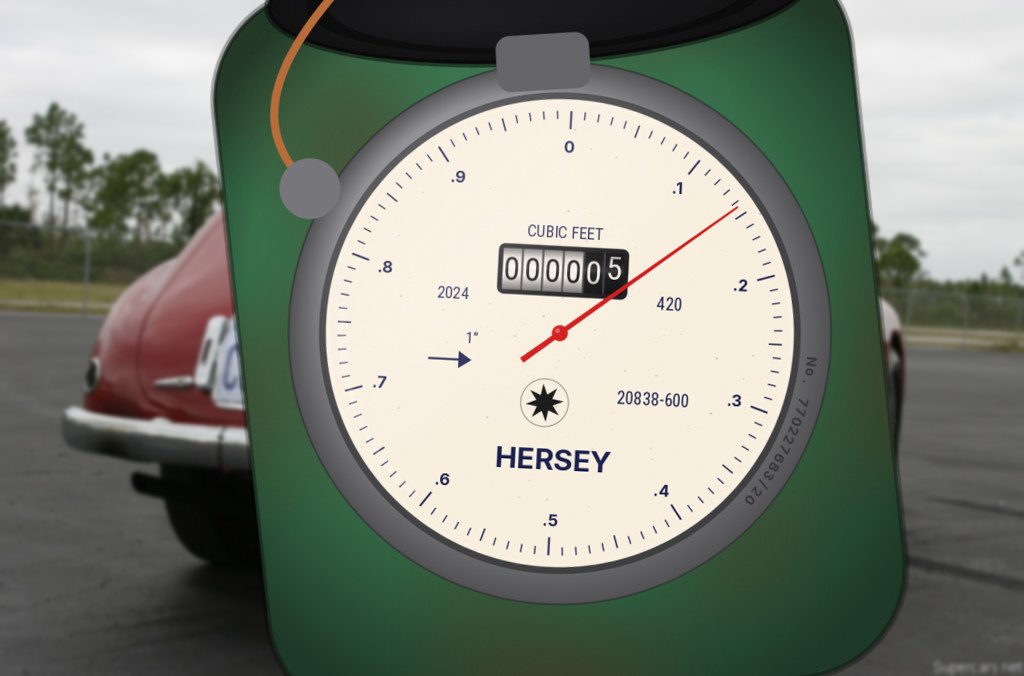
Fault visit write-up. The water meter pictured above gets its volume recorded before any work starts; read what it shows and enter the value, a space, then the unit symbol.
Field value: 5.14 ft³
